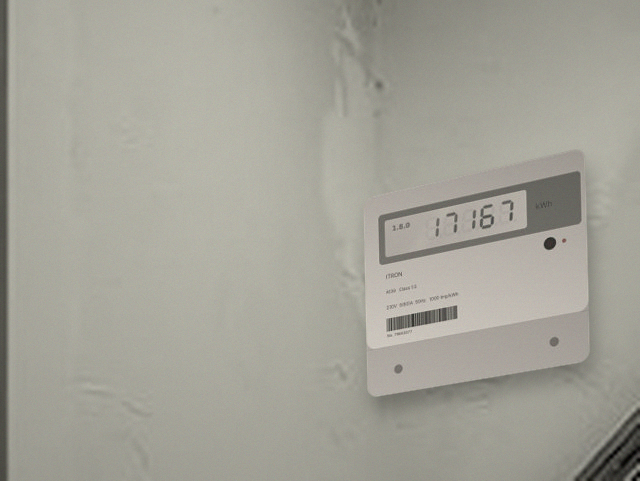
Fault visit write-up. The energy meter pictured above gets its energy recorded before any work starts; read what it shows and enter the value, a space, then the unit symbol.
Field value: 17167 kWh
